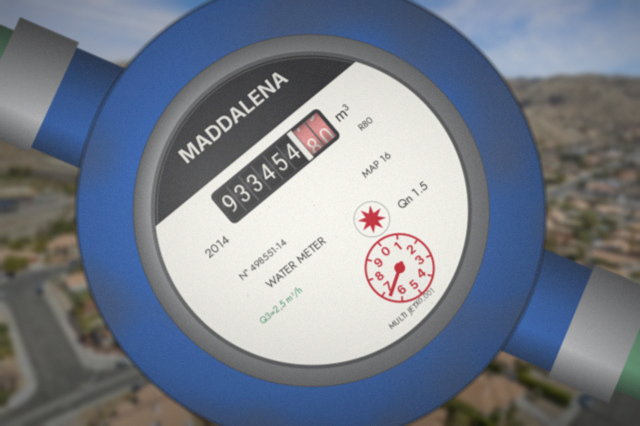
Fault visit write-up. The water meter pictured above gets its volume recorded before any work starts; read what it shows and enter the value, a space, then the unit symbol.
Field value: 933454.796 m³
